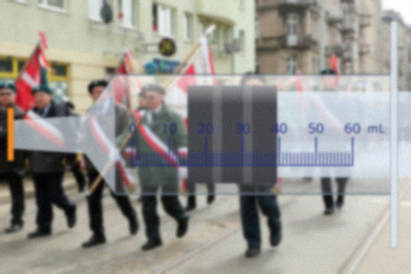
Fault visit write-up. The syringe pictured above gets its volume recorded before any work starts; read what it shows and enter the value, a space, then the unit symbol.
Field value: 15 mL
